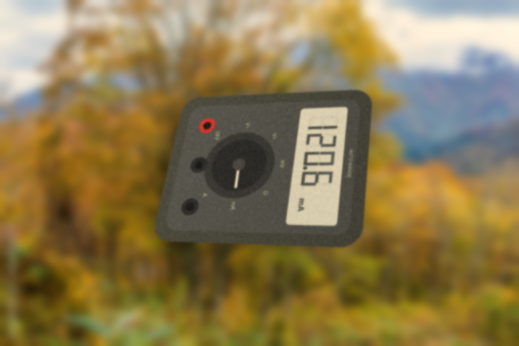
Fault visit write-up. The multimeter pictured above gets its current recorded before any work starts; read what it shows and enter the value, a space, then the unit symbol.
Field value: 120.6 mA
